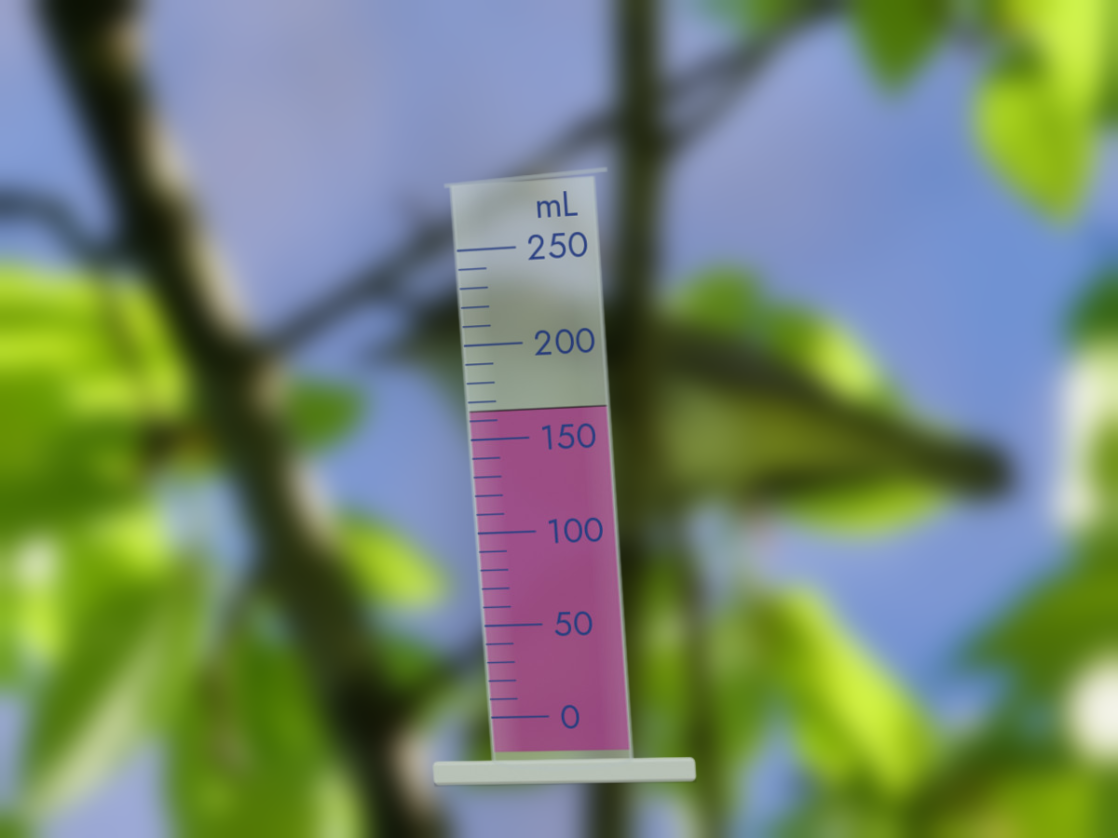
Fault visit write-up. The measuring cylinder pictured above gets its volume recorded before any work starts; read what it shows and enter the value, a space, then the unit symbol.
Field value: 165 mL
